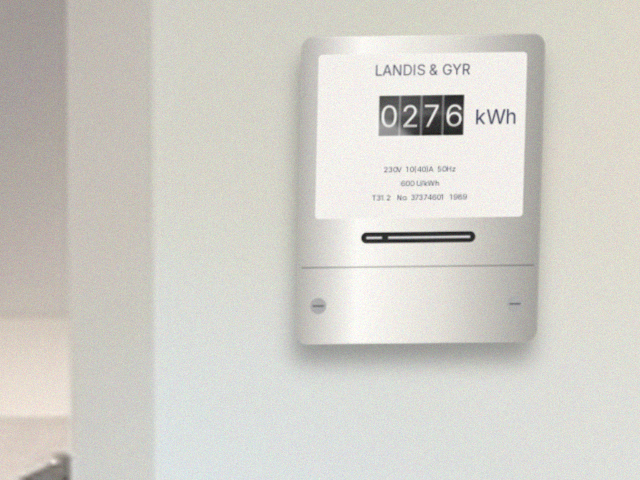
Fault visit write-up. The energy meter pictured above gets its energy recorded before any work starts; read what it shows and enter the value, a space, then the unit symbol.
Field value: 276 kWh
